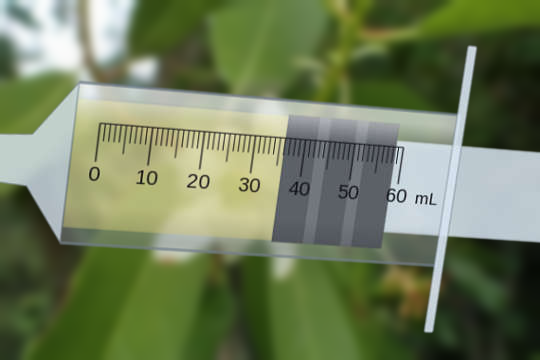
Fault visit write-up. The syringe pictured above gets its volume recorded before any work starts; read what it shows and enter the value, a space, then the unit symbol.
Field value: 36 mL
